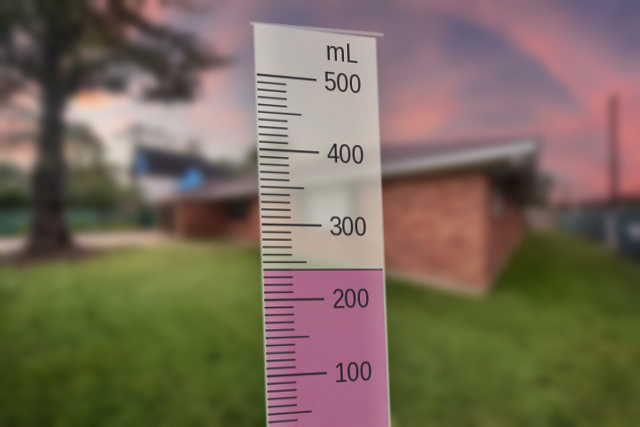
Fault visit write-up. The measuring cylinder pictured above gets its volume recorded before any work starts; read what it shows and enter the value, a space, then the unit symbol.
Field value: 240 mL
